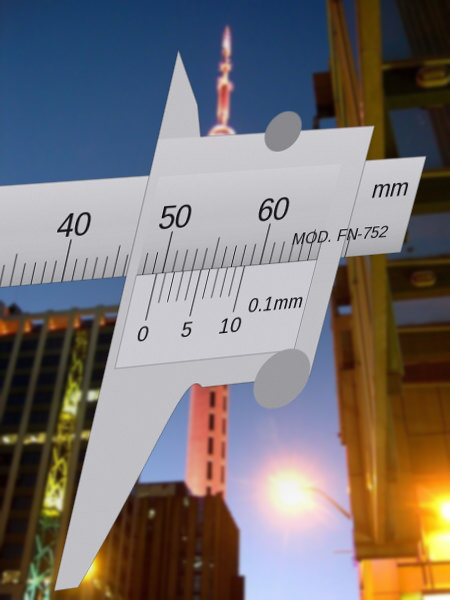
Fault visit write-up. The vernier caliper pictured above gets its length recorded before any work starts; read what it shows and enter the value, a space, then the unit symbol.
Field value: 49.4 mm
